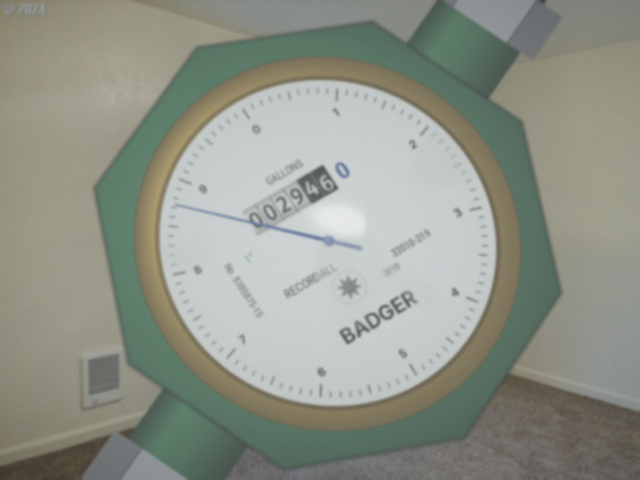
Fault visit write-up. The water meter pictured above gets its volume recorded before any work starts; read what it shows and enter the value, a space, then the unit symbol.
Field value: 29458.7 gal
